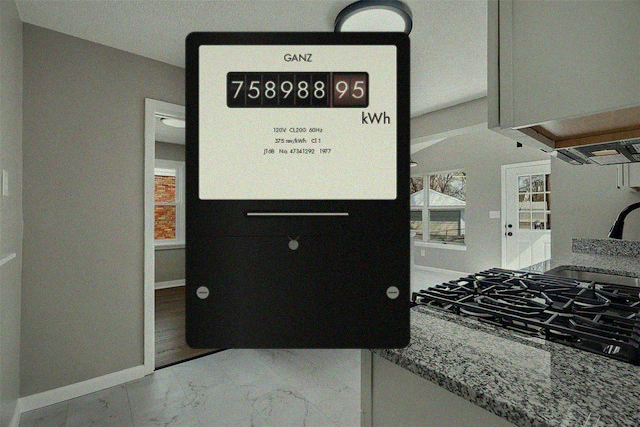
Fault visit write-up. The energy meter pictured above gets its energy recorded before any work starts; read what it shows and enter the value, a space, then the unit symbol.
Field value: 758988.95 kWh
